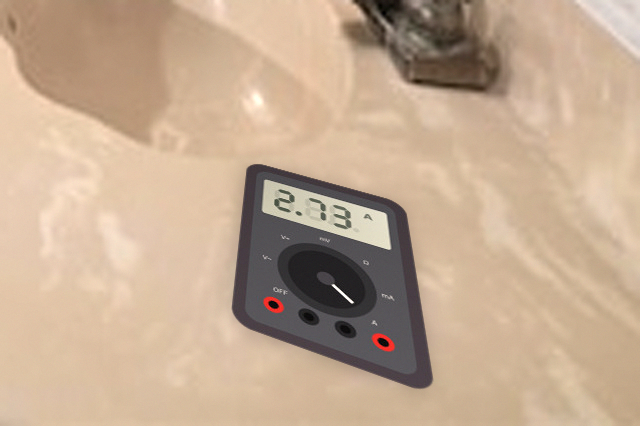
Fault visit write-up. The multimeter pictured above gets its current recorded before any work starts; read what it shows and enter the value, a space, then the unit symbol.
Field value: 2.73 A
